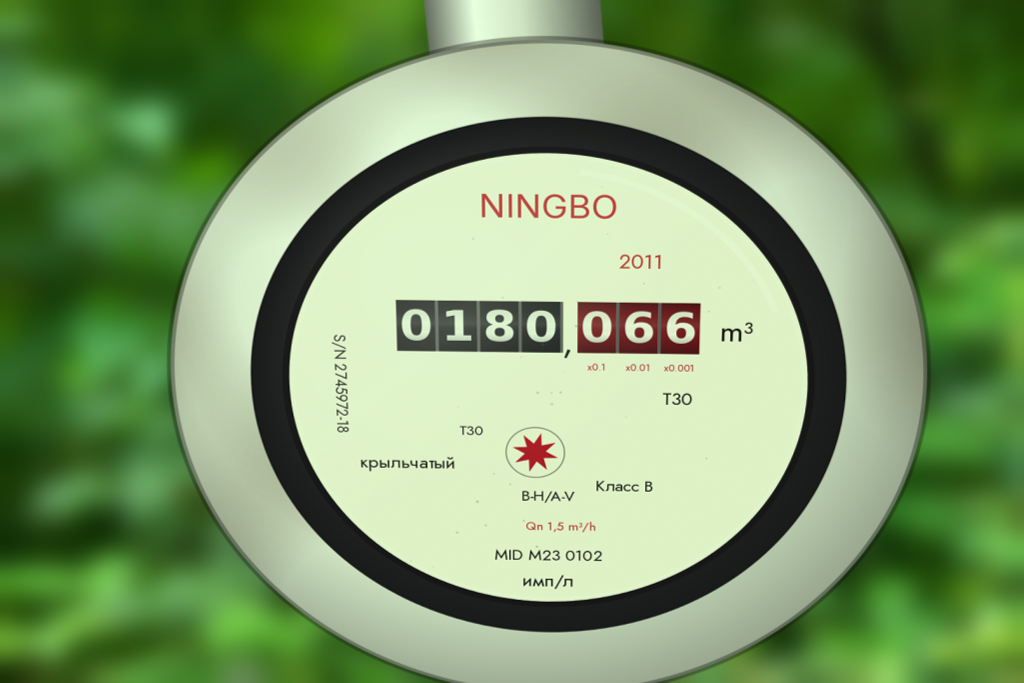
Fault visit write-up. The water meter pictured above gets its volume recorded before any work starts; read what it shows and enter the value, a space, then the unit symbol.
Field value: 180.066 m³
